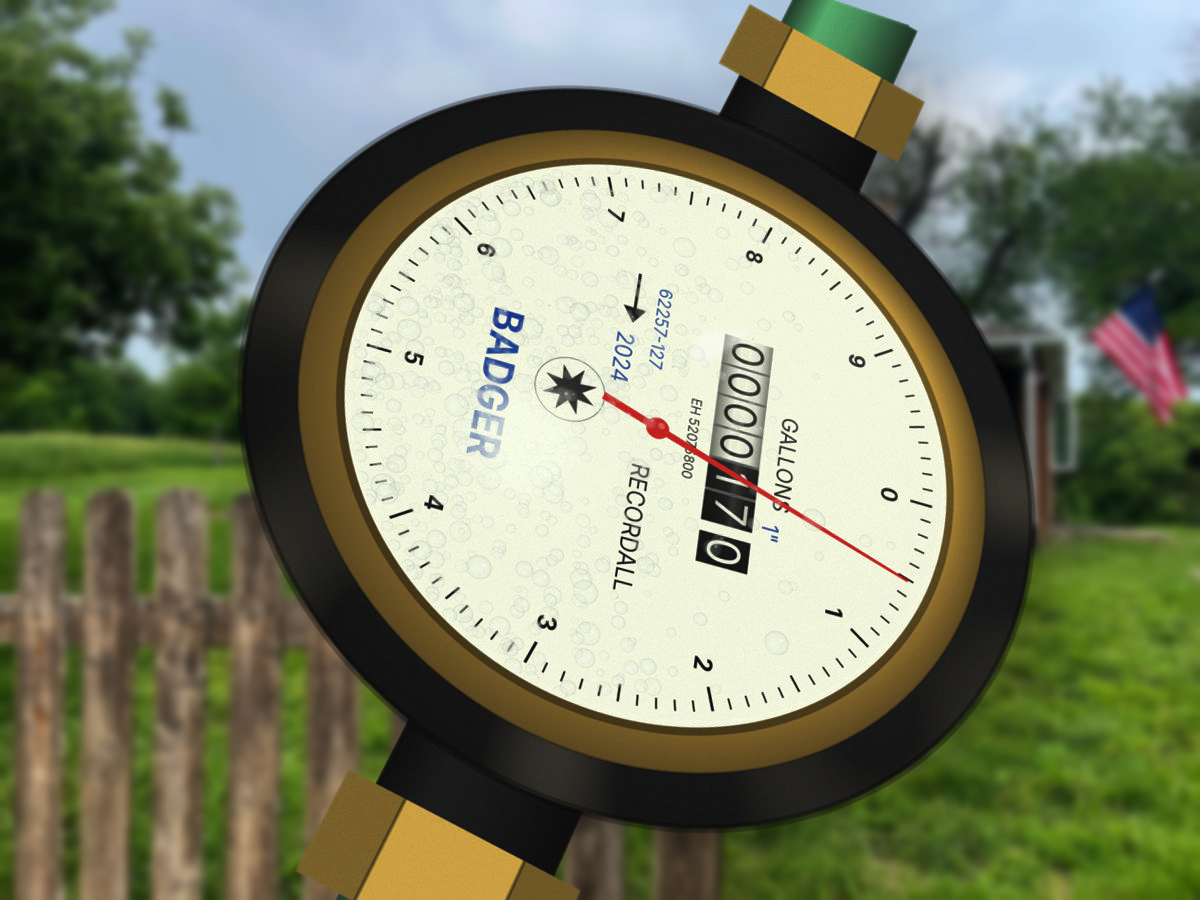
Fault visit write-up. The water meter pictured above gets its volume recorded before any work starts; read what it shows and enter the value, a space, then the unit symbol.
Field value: 170.5 gal
